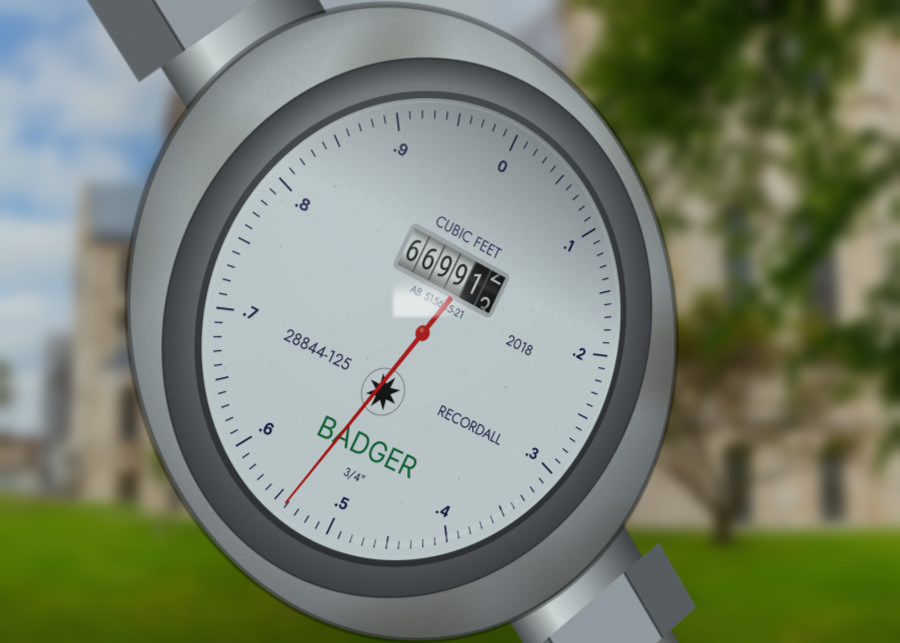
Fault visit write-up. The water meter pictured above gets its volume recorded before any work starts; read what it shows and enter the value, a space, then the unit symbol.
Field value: 669912.54 ft³
